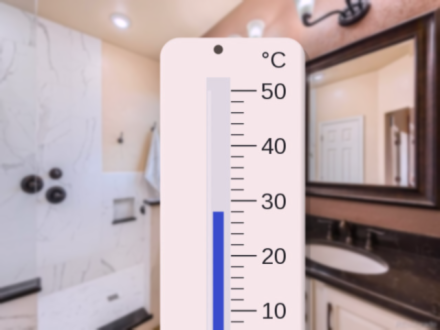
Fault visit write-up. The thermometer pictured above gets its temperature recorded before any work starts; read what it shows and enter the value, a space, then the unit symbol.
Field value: 28 °C
